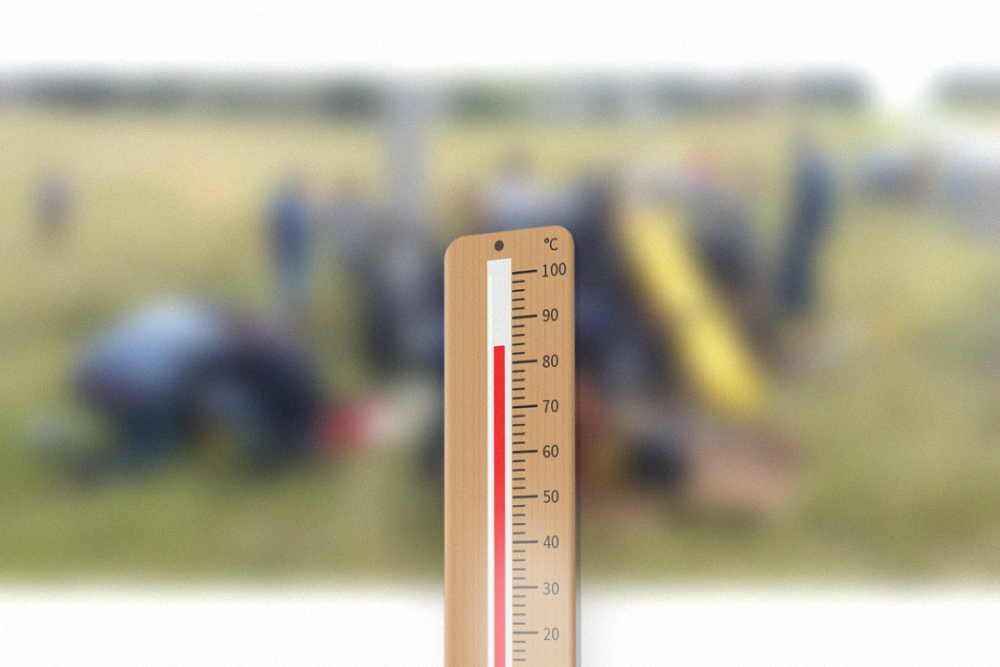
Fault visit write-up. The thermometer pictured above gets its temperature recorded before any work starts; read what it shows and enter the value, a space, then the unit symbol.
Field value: 84 °C
